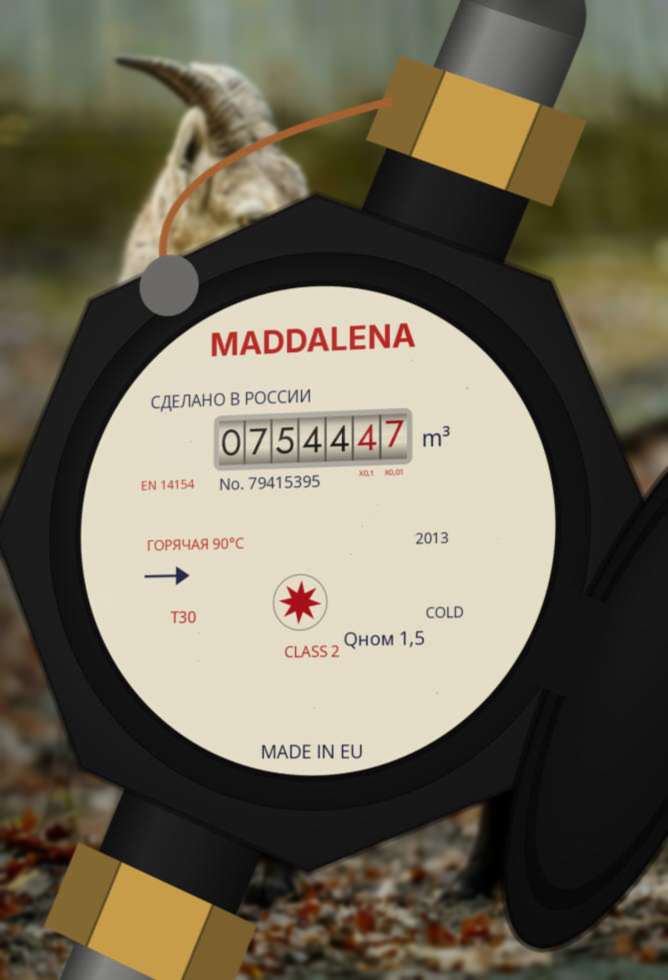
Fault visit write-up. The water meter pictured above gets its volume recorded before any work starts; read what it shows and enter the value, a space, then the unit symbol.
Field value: 7544.47 m³
